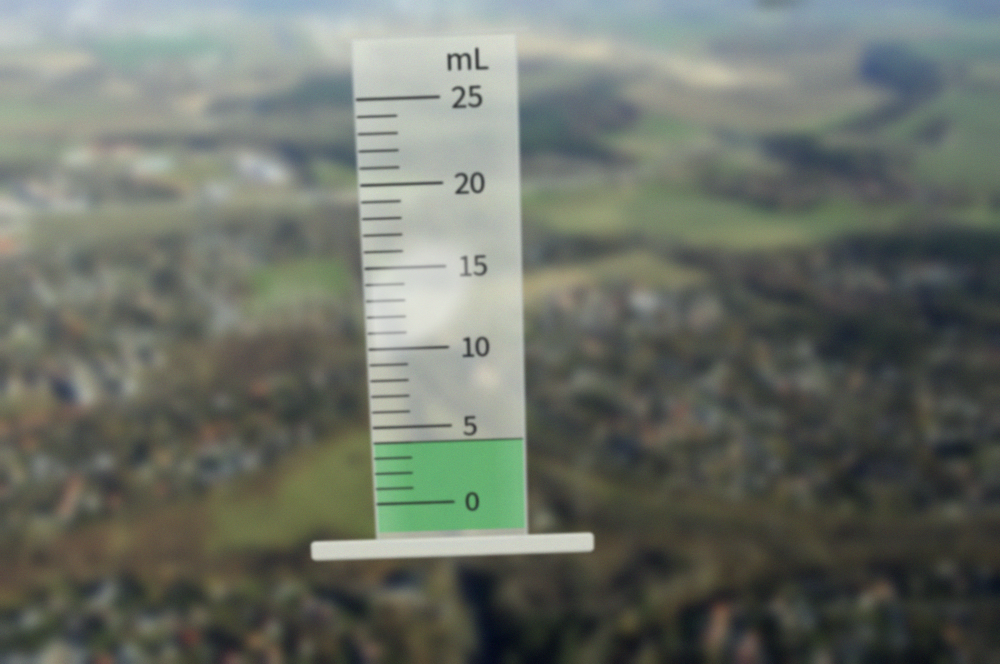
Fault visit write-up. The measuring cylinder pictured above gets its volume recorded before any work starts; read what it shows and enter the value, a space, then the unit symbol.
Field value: 4 mL
